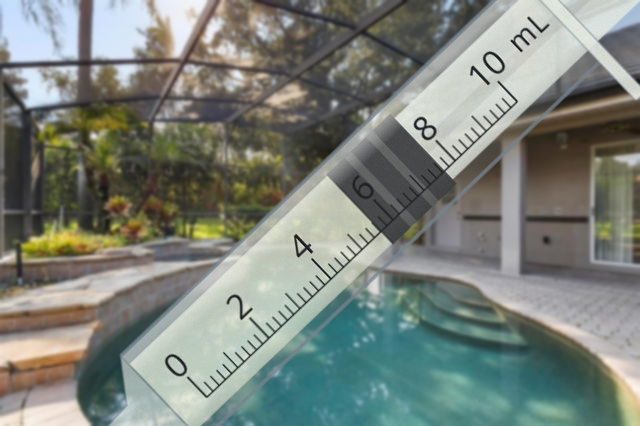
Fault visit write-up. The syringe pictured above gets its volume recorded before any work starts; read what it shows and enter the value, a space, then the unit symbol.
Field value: 5.6 mL
